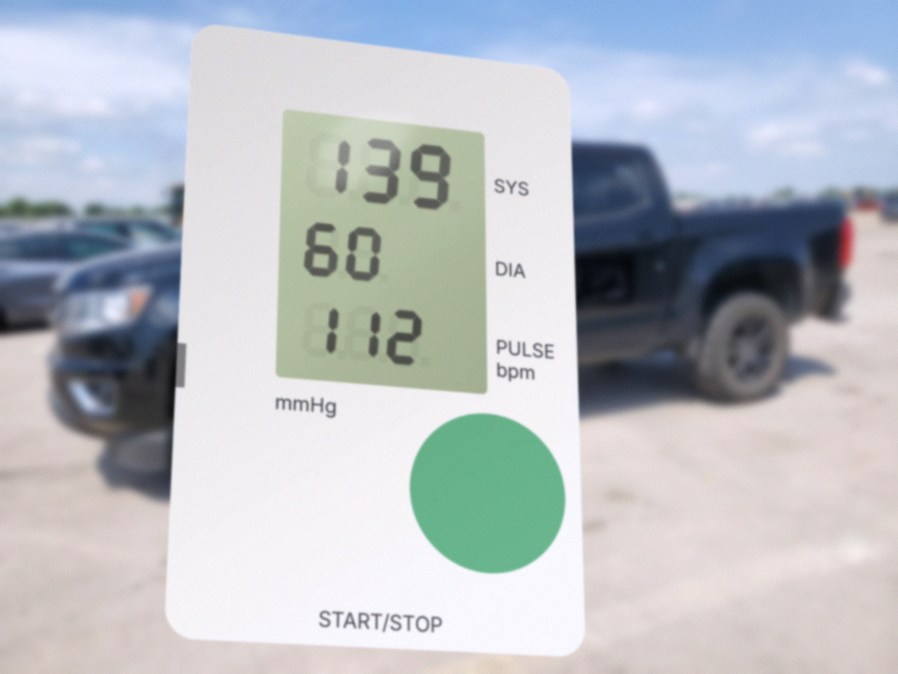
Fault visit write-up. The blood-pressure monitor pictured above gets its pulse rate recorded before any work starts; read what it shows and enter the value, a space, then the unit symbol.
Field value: 112 bpm
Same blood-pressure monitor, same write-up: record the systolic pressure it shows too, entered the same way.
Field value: 139 mmHg
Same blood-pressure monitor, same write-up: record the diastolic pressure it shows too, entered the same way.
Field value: 60 mmHg
